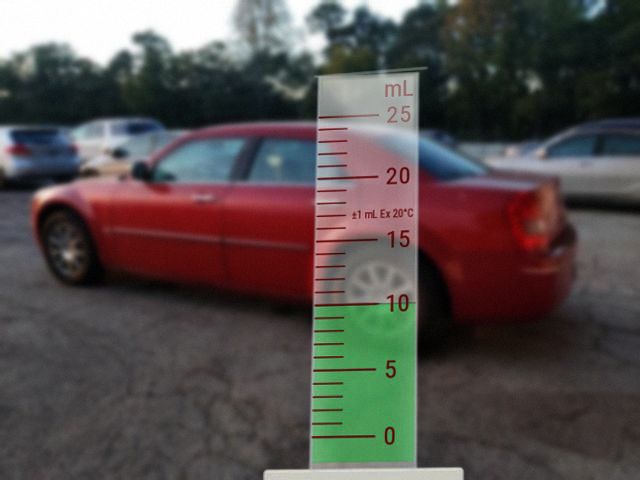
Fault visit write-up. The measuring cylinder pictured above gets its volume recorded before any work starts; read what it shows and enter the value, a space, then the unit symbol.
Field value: 10 mL
